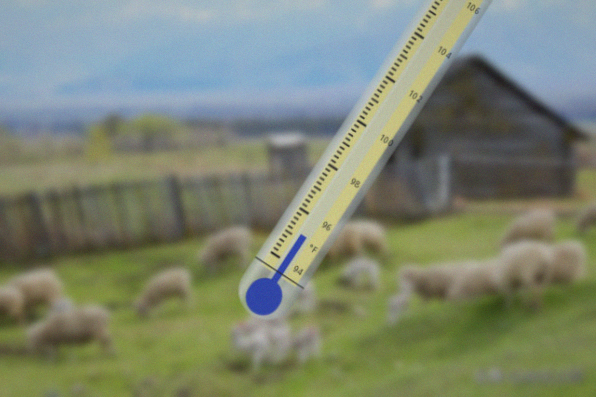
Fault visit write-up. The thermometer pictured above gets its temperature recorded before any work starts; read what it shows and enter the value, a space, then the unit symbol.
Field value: 95.2 °F
